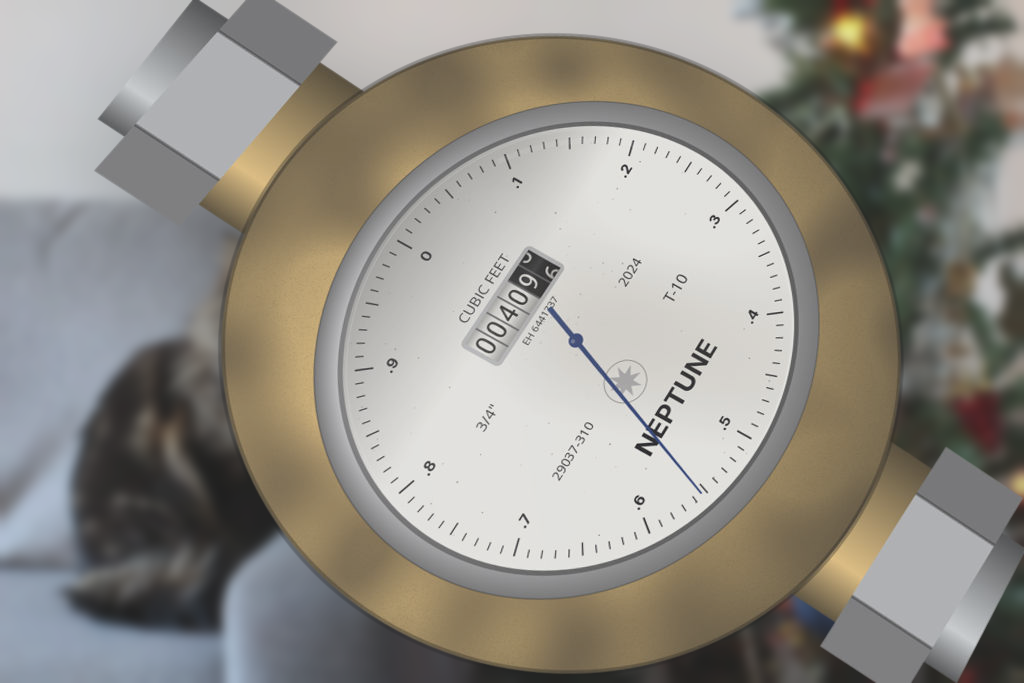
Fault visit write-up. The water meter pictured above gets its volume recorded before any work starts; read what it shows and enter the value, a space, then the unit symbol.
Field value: 4095.55 ft³
